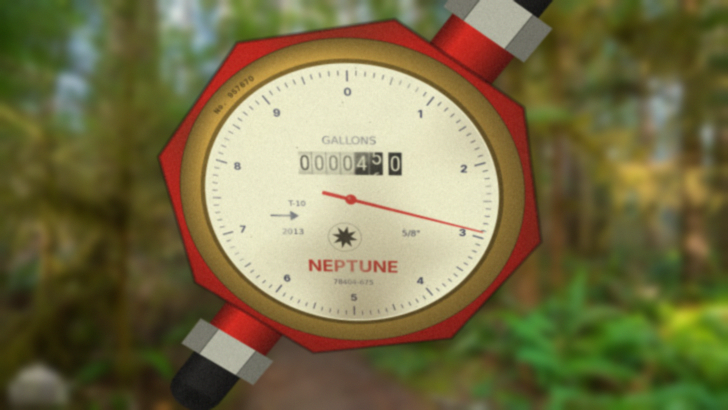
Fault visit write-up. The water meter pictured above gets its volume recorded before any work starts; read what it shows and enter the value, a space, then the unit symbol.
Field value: 452.9 gal
